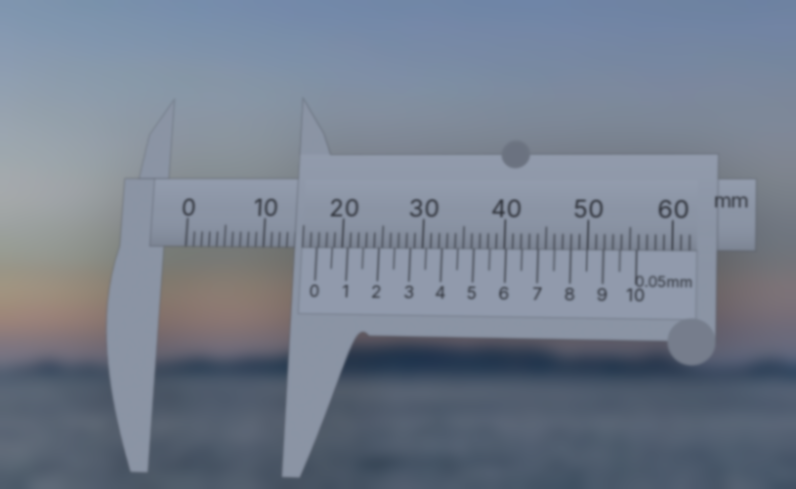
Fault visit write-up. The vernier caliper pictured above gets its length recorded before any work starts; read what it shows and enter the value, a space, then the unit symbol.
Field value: 16.8 mm
